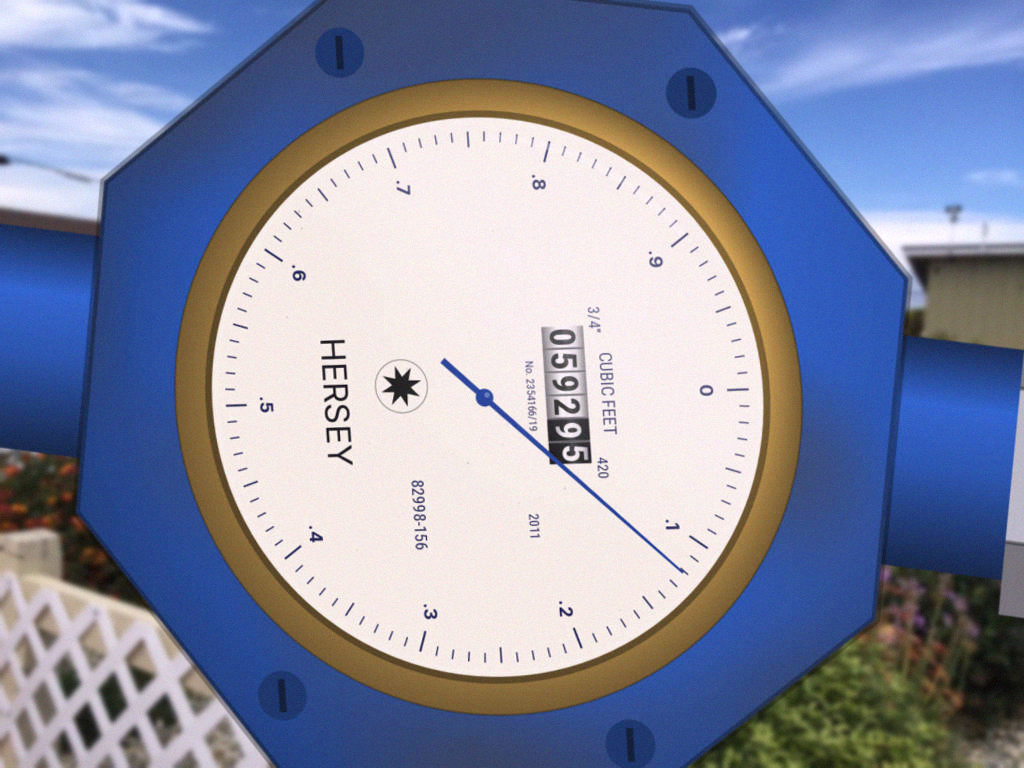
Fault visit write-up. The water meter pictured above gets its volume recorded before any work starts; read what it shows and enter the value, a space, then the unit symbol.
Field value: 59295.12 ft³
